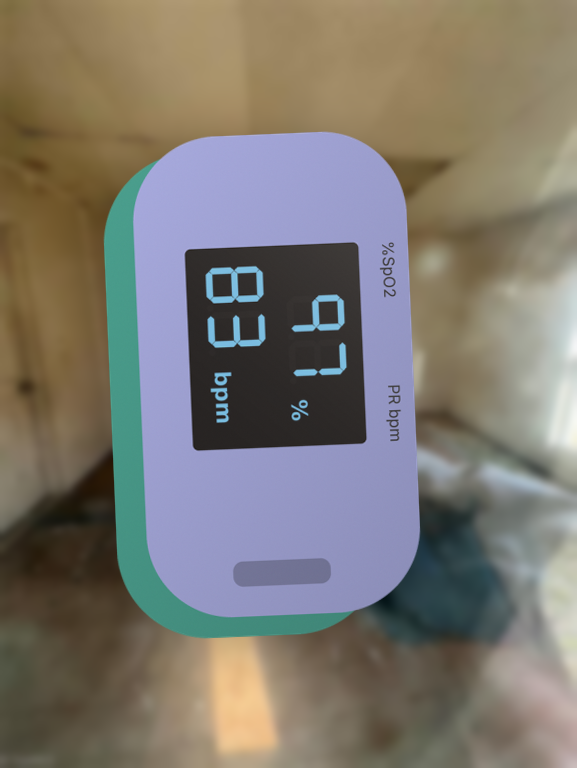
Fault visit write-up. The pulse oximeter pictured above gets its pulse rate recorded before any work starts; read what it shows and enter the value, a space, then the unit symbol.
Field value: 83 bpm
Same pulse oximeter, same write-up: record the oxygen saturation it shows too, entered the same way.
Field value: 97 %
